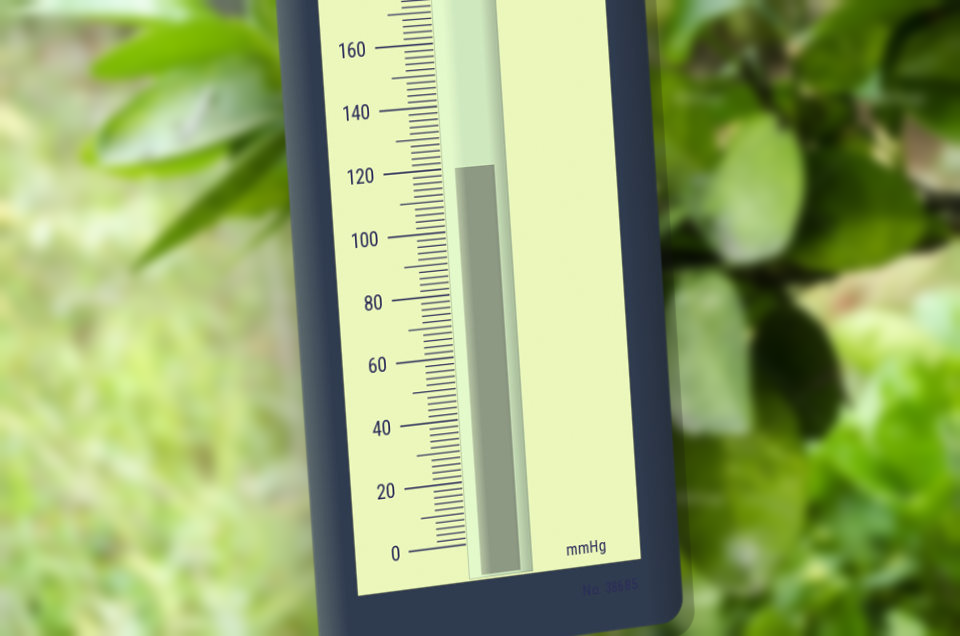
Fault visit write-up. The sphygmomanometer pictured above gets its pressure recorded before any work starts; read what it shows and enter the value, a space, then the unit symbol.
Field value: 120 mmHg
